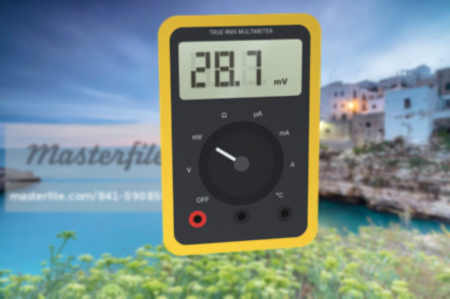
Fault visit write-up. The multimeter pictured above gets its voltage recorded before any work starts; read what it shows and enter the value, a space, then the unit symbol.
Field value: 28.7 mV
